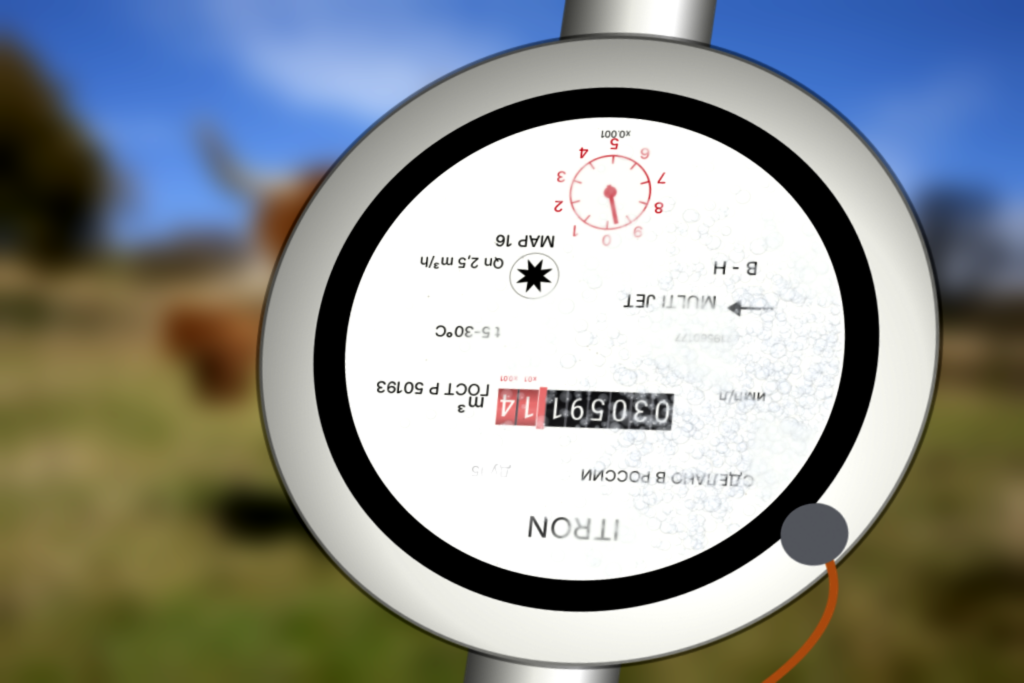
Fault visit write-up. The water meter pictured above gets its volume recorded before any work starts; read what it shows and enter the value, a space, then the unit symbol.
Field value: 30591.139 m³
